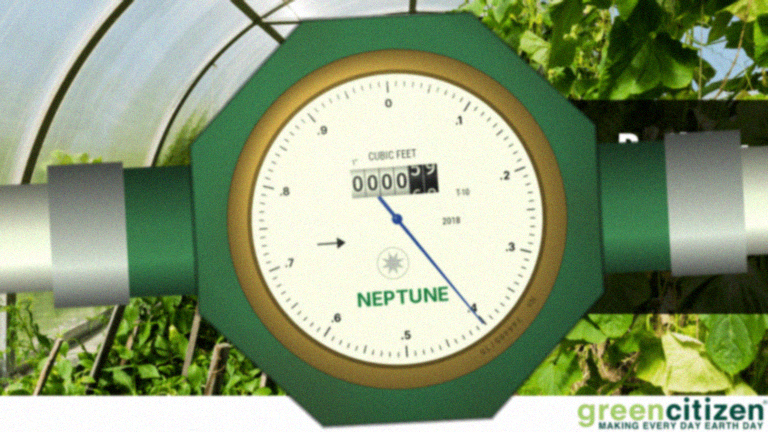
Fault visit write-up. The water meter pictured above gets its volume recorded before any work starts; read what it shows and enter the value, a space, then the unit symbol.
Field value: 59.40 ft³
